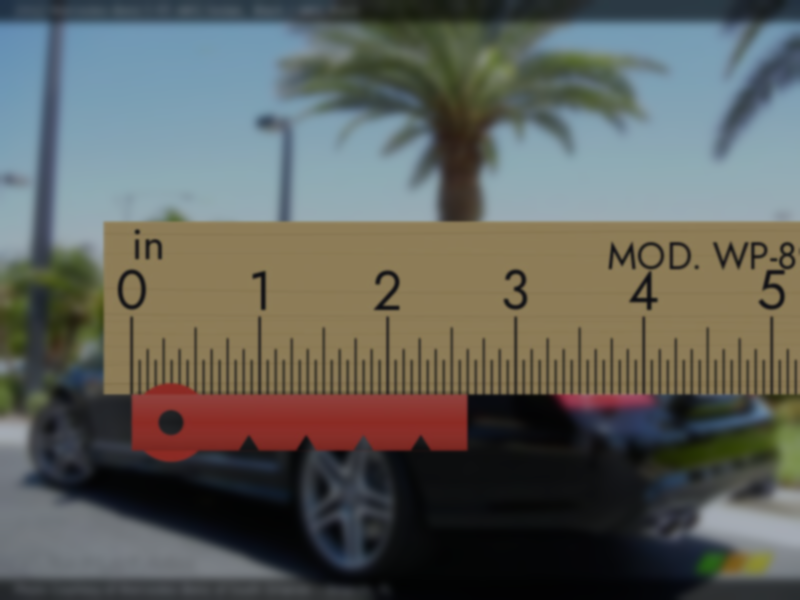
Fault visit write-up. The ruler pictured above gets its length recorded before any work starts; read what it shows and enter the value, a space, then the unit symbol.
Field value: 2.625 in
